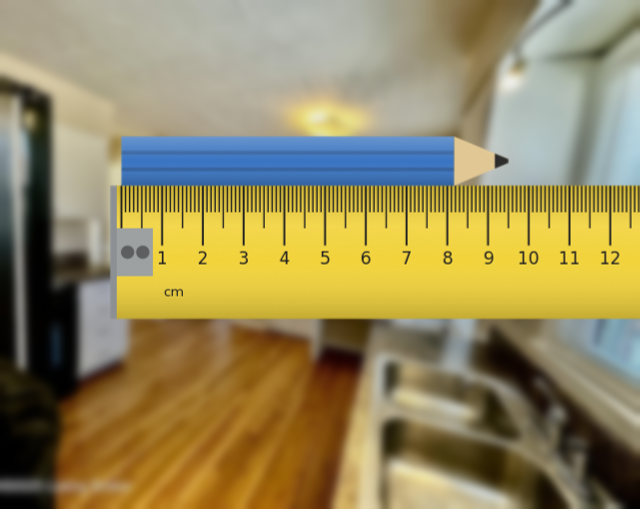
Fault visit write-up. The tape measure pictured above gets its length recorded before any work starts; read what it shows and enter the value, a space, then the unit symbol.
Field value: 9.5 cm
